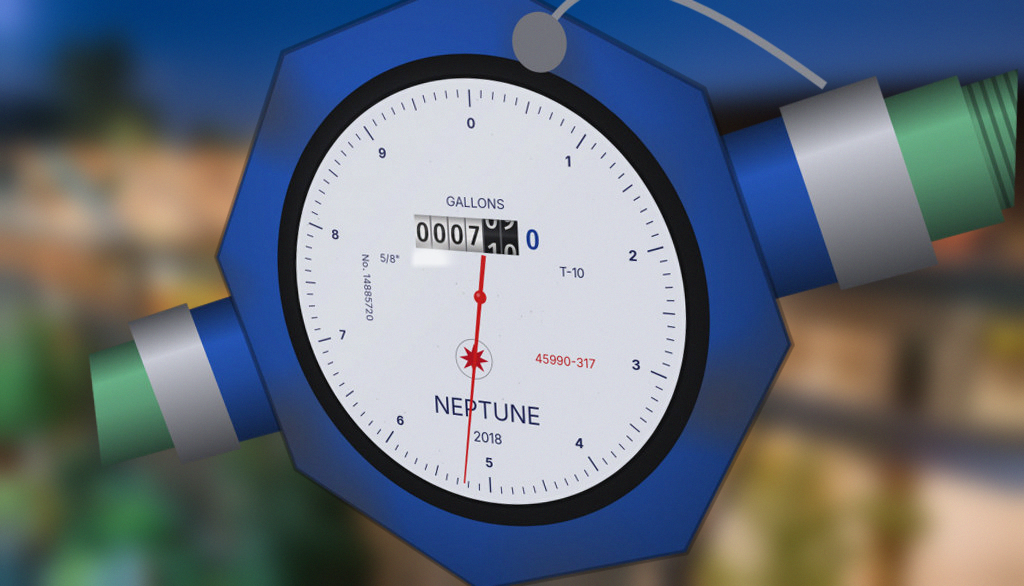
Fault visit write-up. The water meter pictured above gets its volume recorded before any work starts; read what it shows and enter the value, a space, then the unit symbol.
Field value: 7095.2 gal
